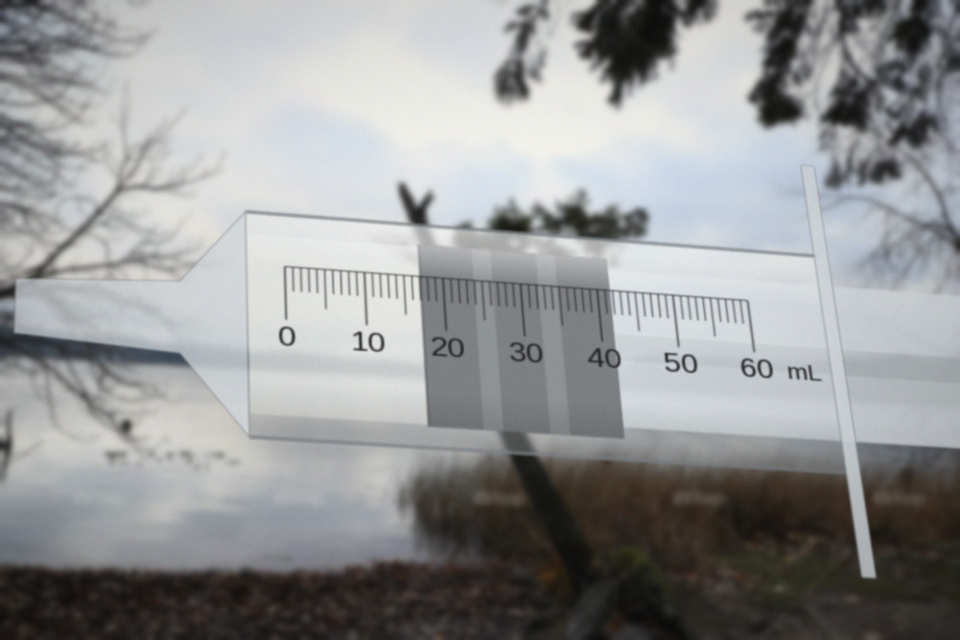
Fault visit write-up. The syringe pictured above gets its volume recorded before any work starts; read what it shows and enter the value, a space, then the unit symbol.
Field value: 17 mL
